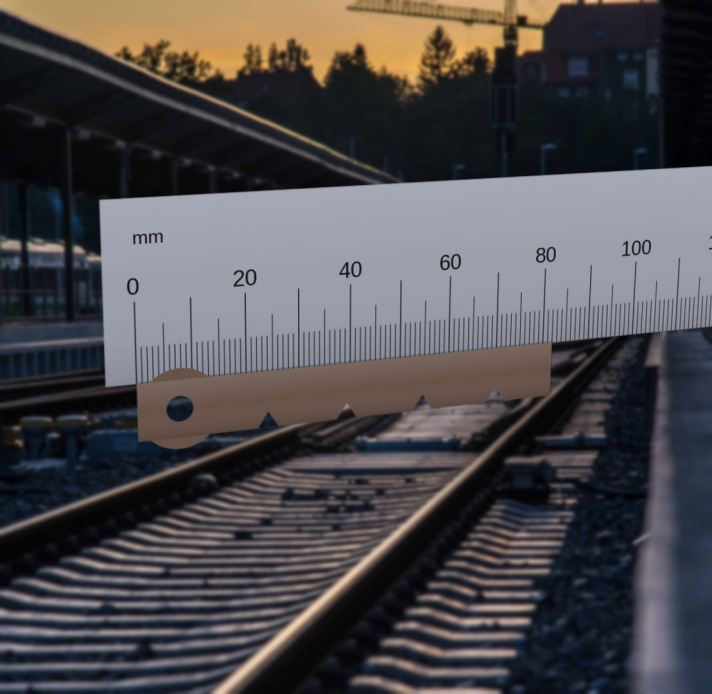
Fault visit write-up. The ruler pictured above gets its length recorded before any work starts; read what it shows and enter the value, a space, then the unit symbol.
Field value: 82 mm
